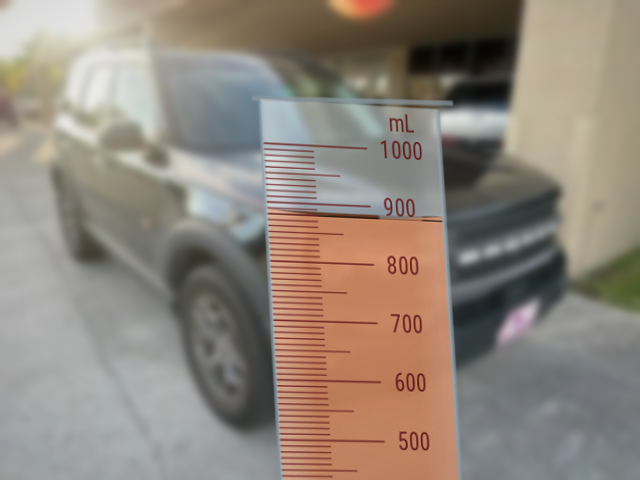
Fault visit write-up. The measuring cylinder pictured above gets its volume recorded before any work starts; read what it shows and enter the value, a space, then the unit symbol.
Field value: 880 mL
